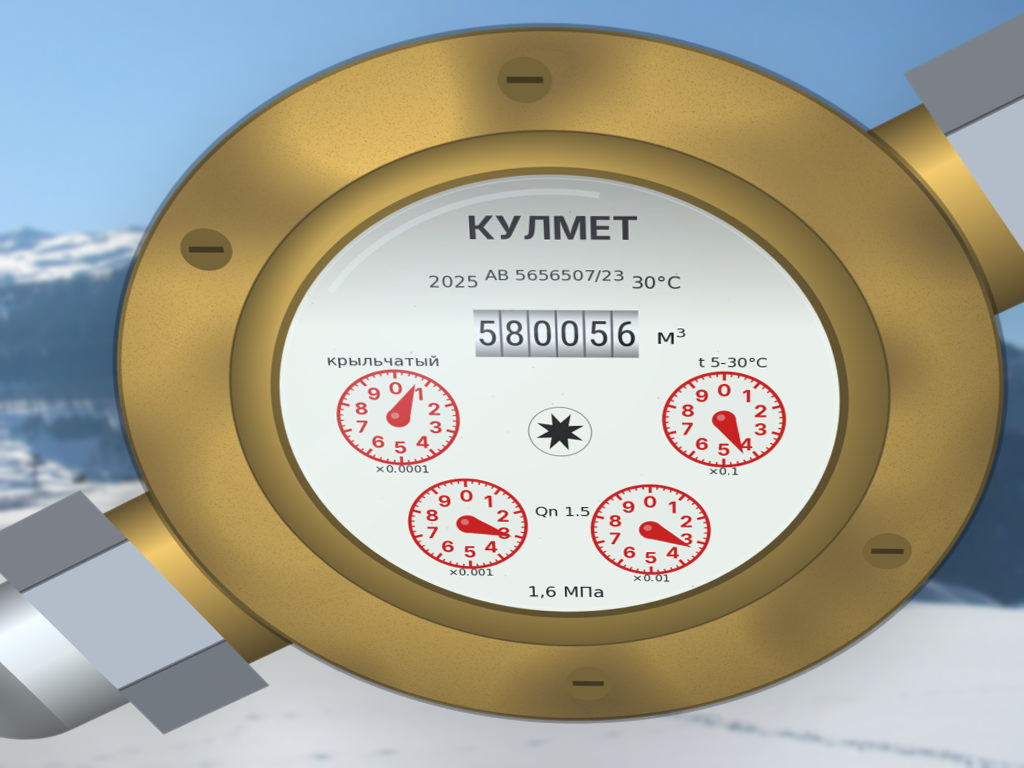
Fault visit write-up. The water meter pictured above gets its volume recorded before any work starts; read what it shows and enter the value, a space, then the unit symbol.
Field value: 580056.4330 m³
